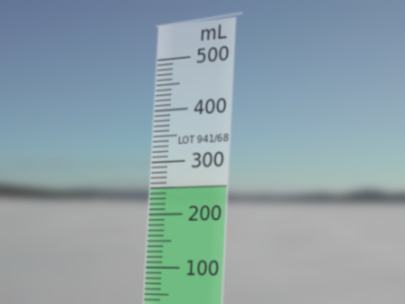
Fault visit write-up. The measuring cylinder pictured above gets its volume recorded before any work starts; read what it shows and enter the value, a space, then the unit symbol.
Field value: 250 mL
